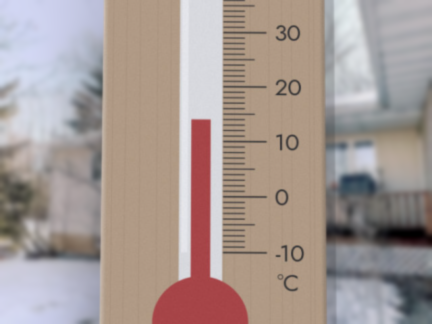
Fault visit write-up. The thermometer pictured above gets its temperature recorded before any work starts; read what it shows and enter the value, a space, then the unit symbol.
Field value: 14 °C
